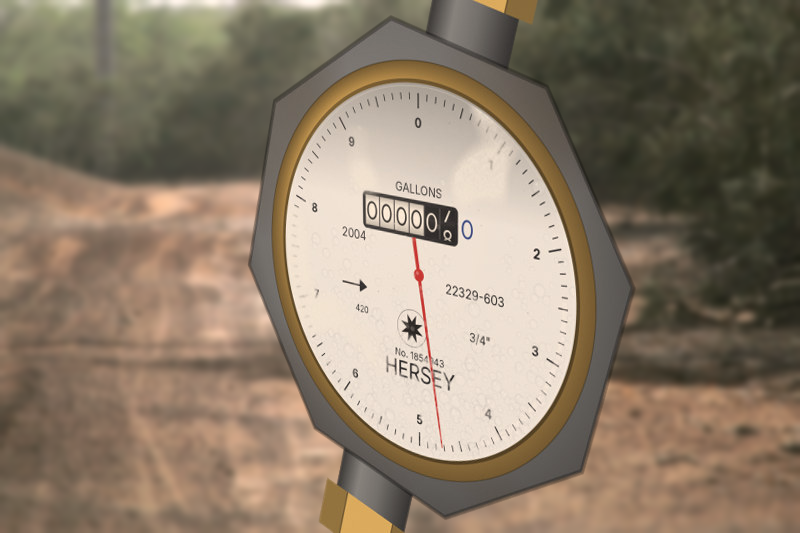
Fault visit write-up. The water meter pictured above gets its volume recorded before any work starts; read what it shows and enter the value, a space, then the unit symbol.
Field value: 74.7 gal
